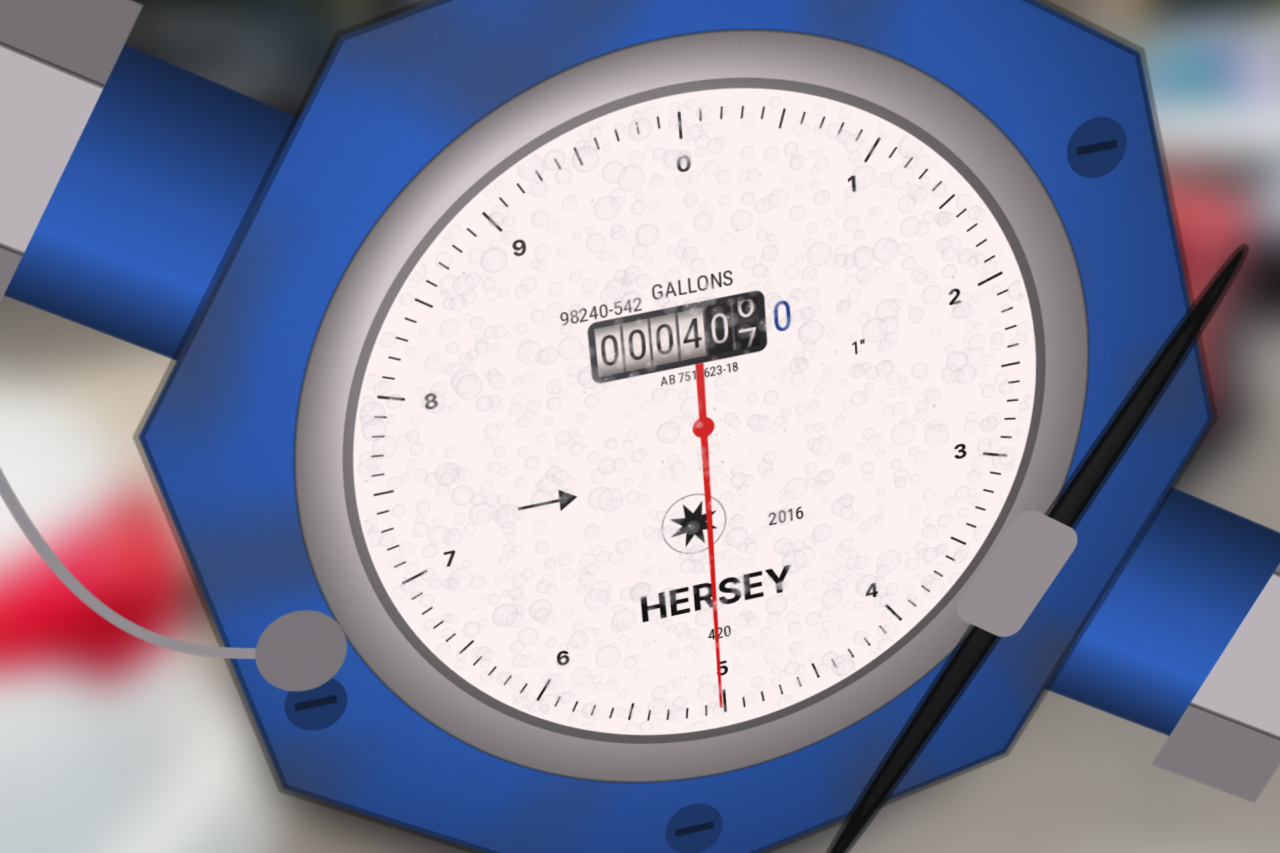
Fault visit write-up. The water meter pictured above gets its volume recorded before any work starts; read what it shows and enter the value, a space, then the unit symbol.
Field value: 4065.0 gal
